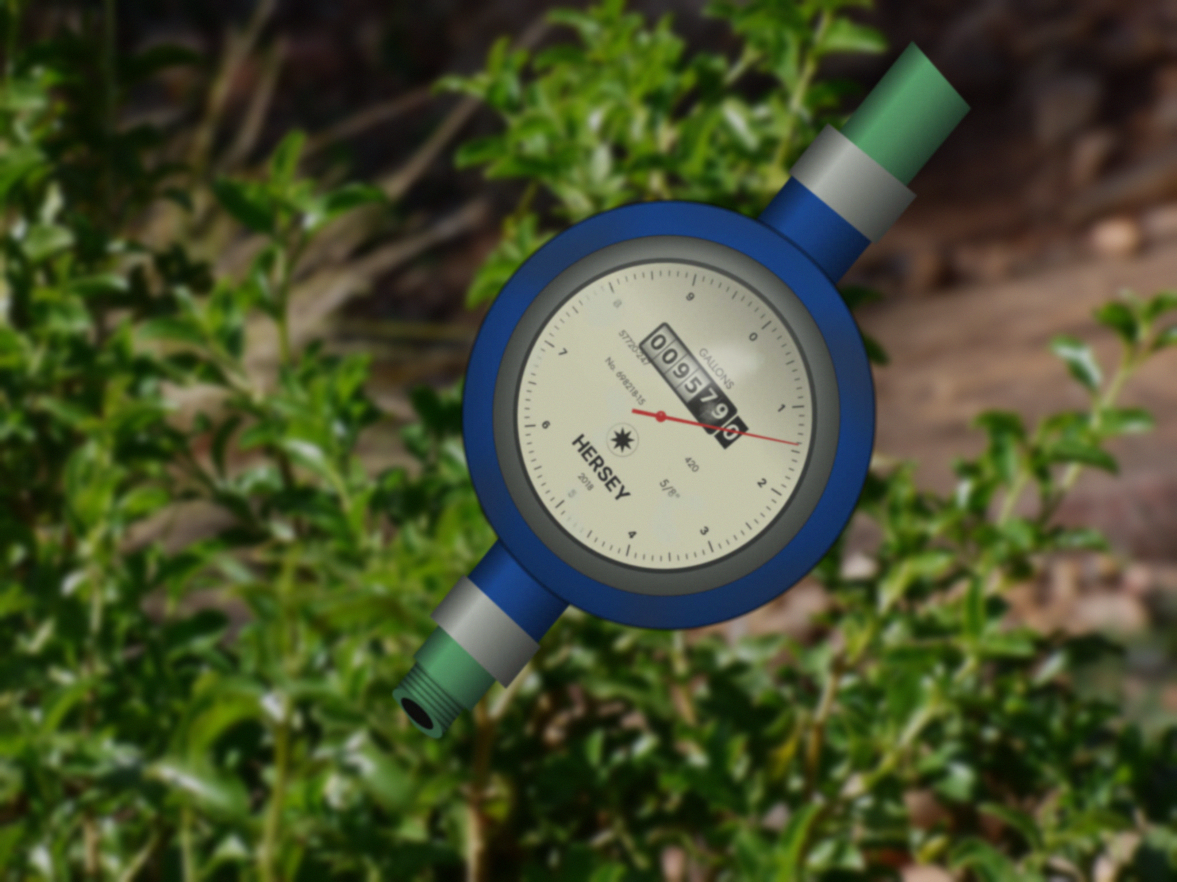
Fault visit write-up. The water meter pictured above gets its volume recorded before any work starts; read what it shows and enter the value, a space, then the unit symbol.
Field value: 95791.4 gal
